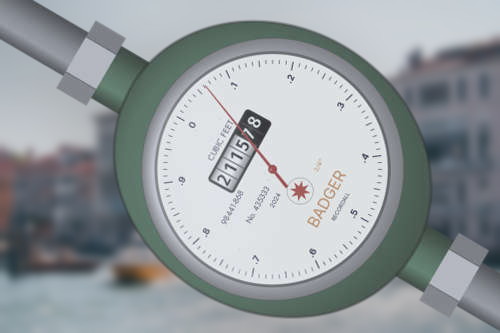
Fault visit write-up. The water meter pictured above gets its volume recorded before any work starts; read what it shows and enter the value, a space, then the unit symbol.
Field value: 211578.06 ft³
